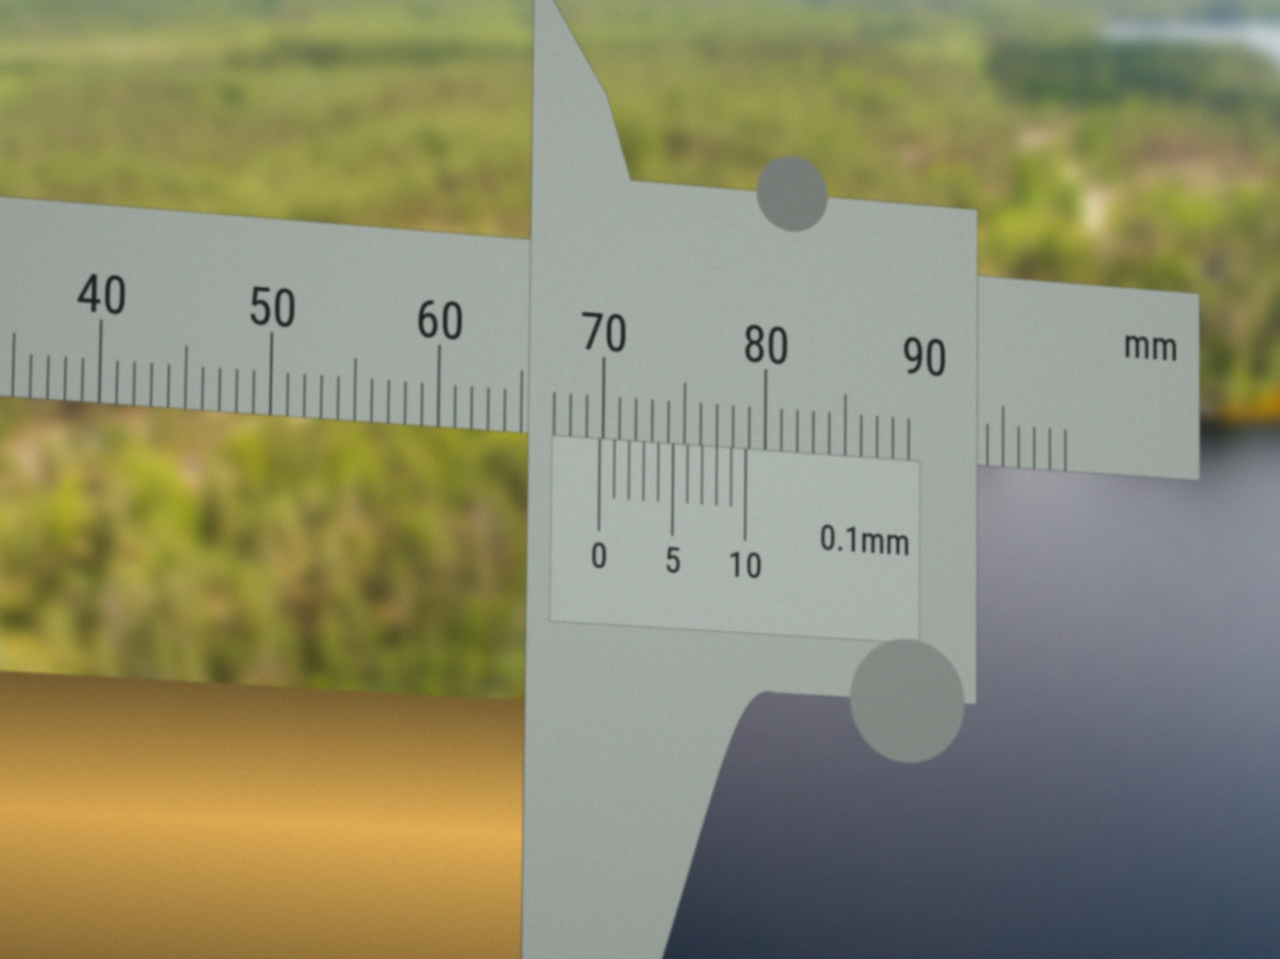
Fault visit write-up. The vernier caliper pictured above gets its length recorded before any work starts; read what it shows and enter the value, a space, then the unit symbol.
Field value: 69.8 mm
